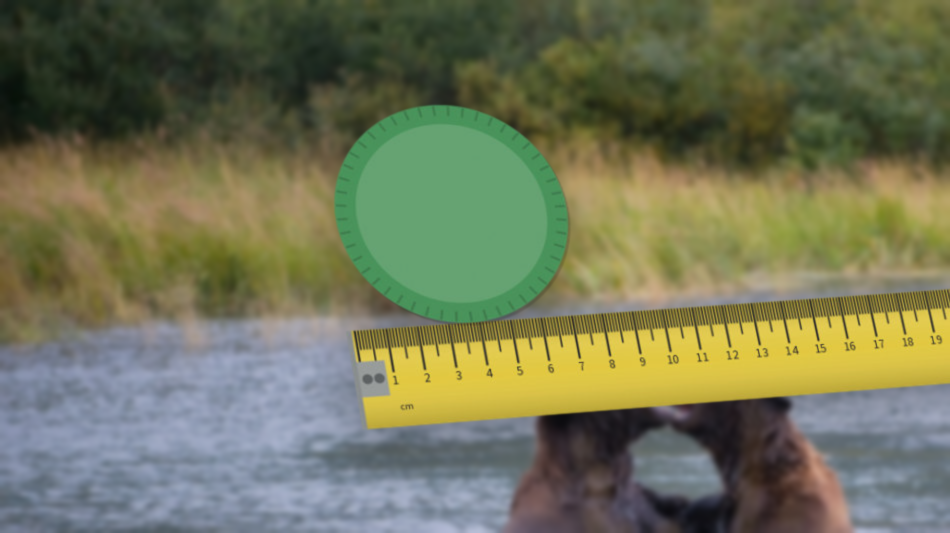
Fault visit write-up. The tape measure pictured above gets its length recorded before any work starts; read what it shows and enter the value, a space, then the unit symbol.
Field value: 7.5 cm
